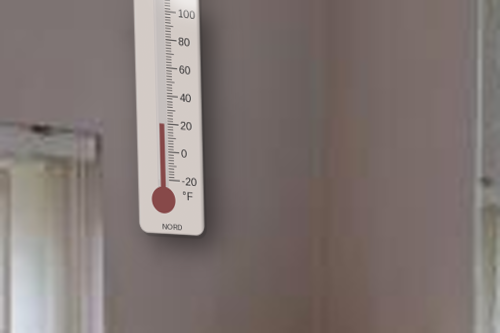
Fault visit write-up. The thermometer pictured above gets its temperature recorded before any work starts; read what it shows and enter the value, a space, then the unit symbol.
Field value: 20 °F
